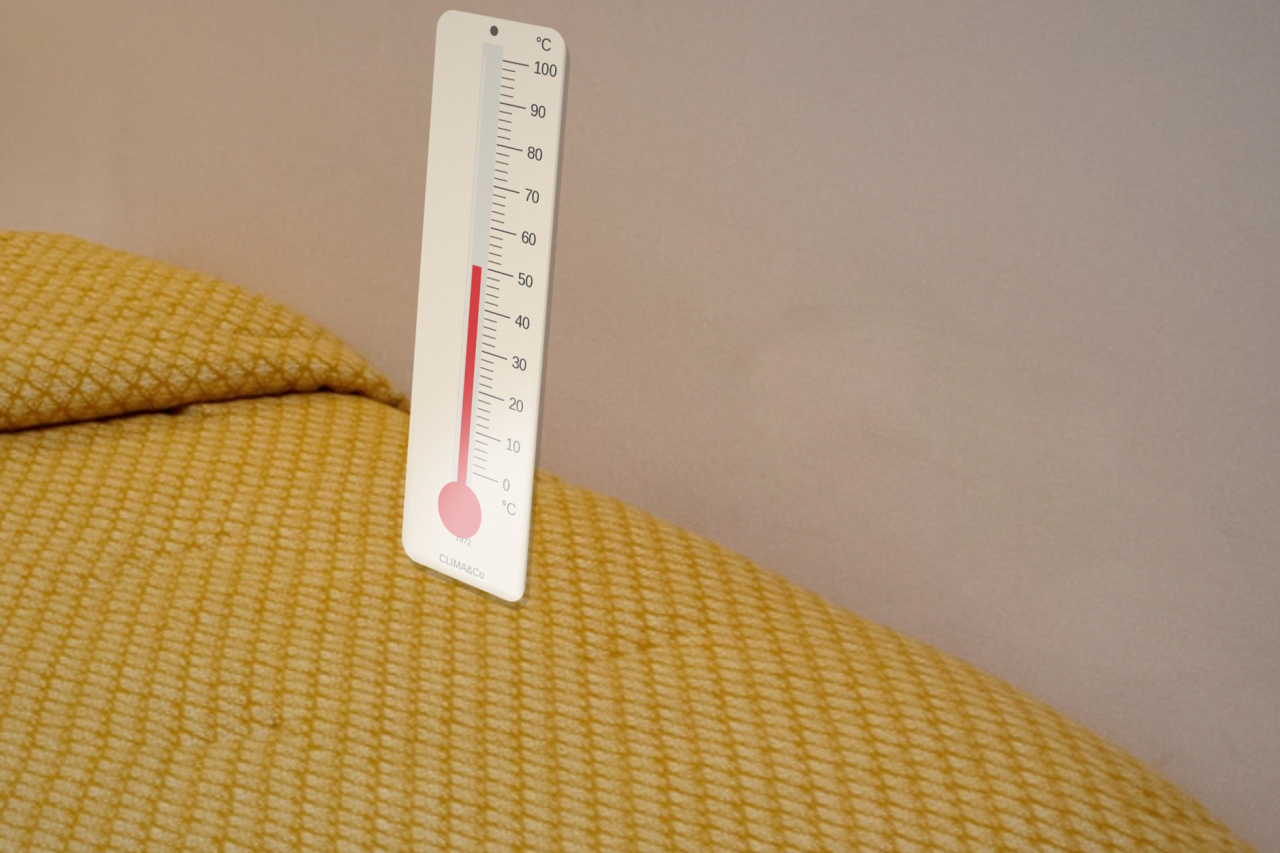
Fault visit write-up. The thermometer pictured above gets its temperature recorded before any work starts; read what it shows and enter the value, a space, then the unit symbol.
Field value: 50 °C
